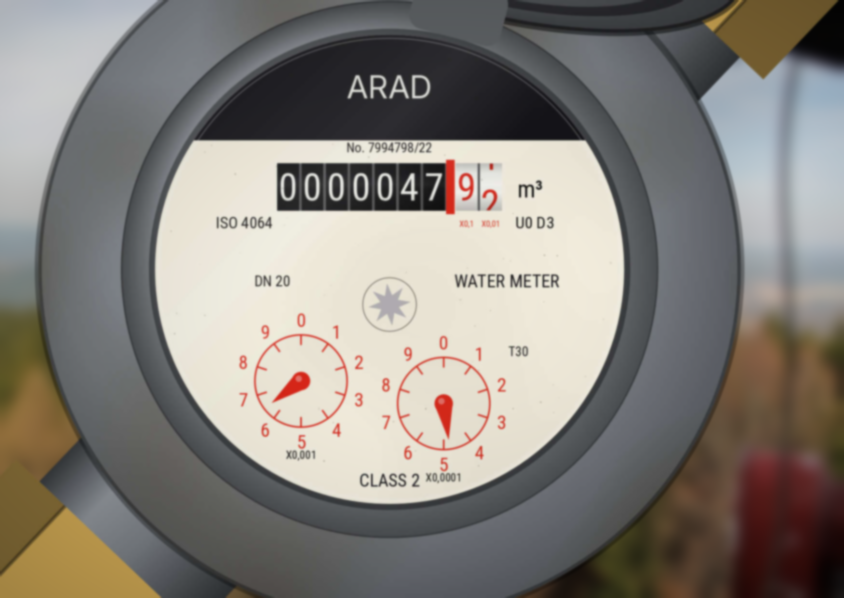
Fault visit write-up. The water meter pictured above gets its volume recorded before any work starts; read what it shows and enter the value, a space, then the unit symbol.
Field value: 47.9164 m³
